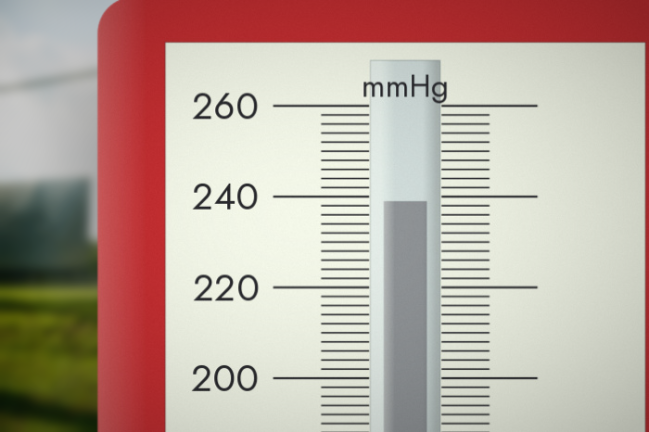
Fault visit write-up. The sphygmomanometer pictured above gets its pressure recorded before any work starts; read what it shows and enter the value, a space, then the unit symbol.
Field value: 239 mmHg
